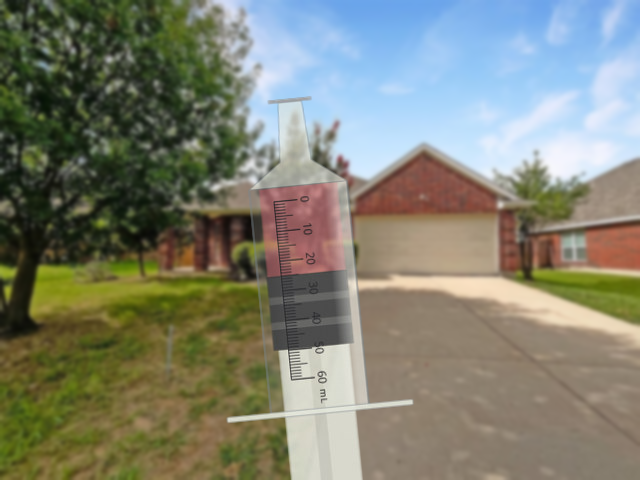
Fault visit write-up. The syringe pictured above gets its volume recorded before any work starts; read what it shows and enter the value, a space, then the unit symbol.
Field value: 25 mL
